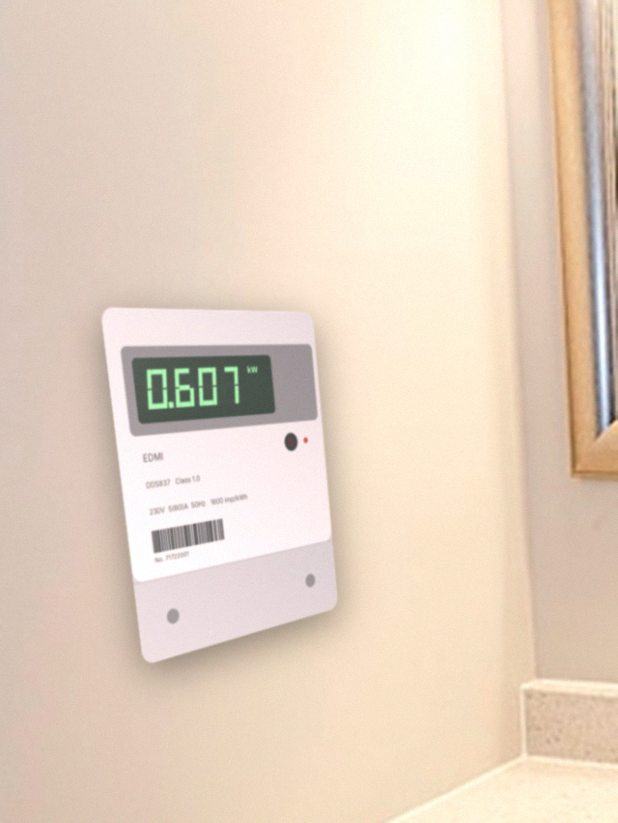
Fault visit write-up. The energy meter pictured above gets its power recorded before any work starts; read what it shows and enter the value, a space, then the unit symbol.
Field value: 0.607 kW
